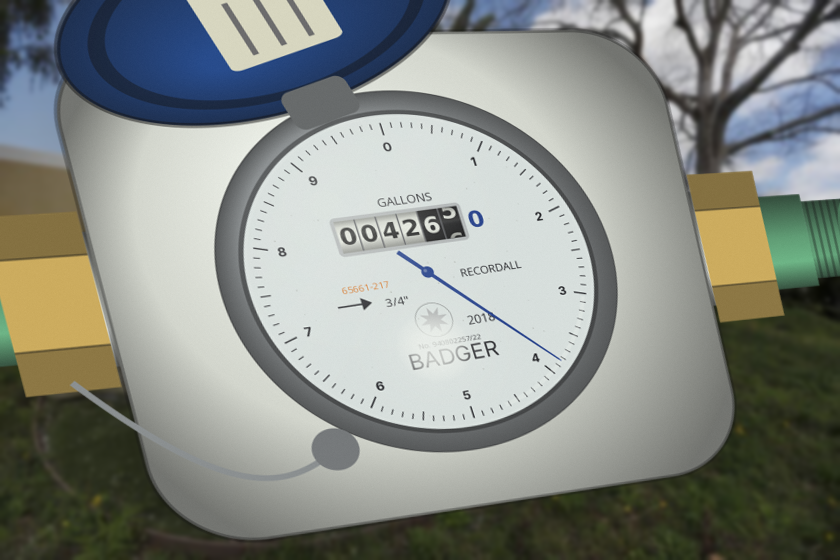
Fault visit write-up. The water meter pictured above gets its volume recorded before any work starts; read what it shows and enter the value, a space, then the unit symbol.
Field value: 42653.8 gal
